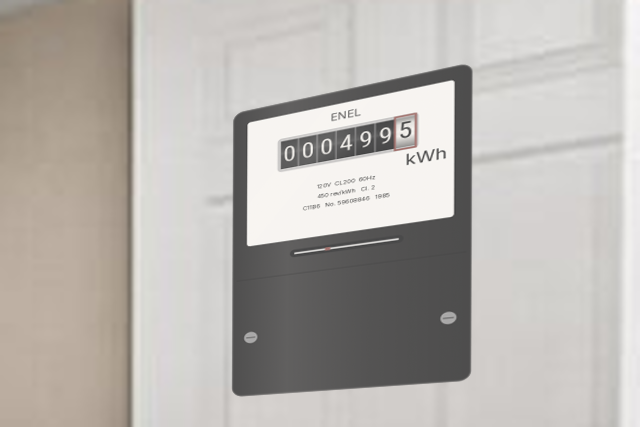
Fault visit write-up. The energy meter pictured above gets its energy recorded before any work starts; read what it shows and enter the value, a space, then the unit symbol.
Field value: 499.5 kWh
